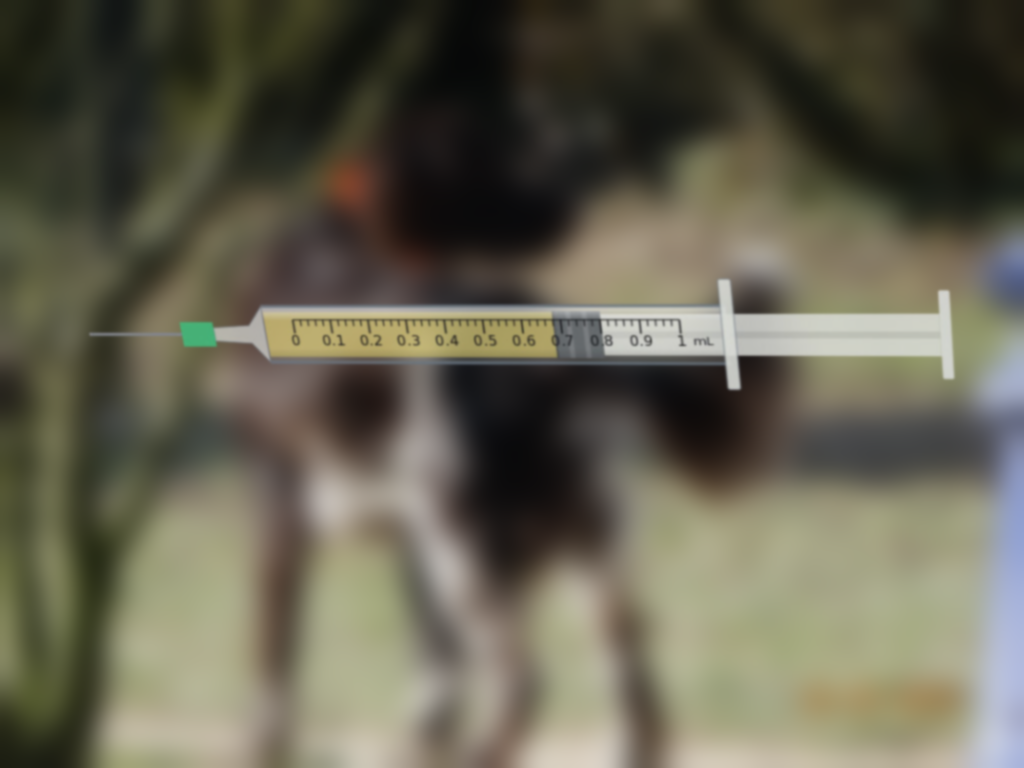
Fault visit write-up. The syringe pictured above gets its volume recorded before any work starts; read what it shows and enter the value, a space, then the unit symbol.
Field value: 0.68 mL
